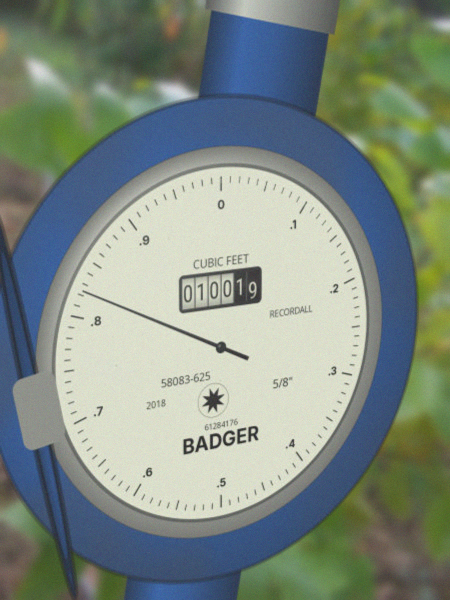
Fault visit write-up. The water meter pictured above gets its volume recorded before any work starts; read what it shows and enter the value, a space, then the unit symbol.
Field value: 10018.82 ft³
